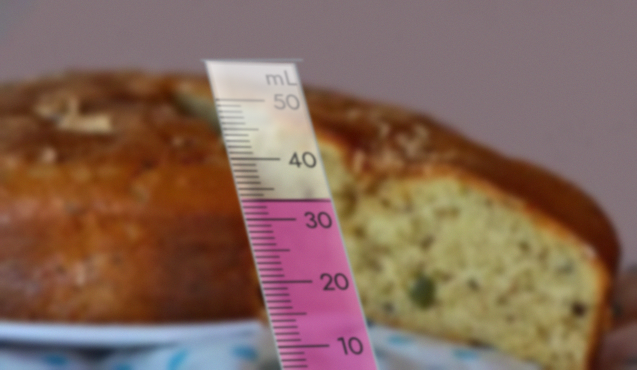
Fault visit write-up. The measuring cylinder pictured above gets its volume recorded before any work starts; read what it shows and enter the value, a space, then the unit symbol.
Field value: 33 mL
